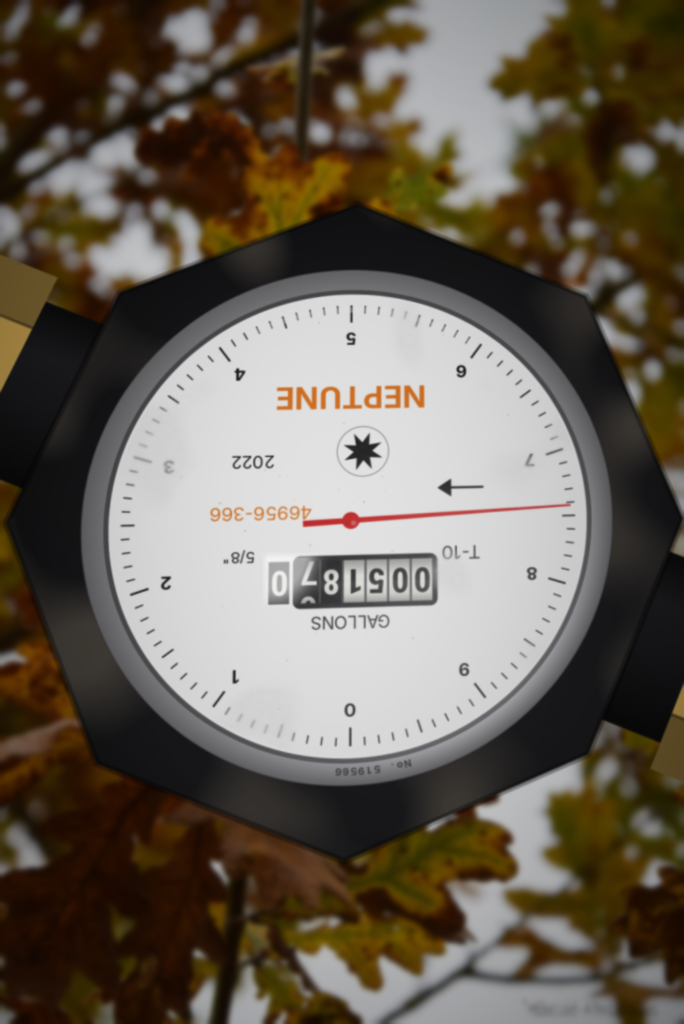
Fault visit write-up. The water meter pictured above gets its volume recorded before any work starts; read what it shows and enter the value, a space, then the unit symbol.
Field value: 51867.4 gal
